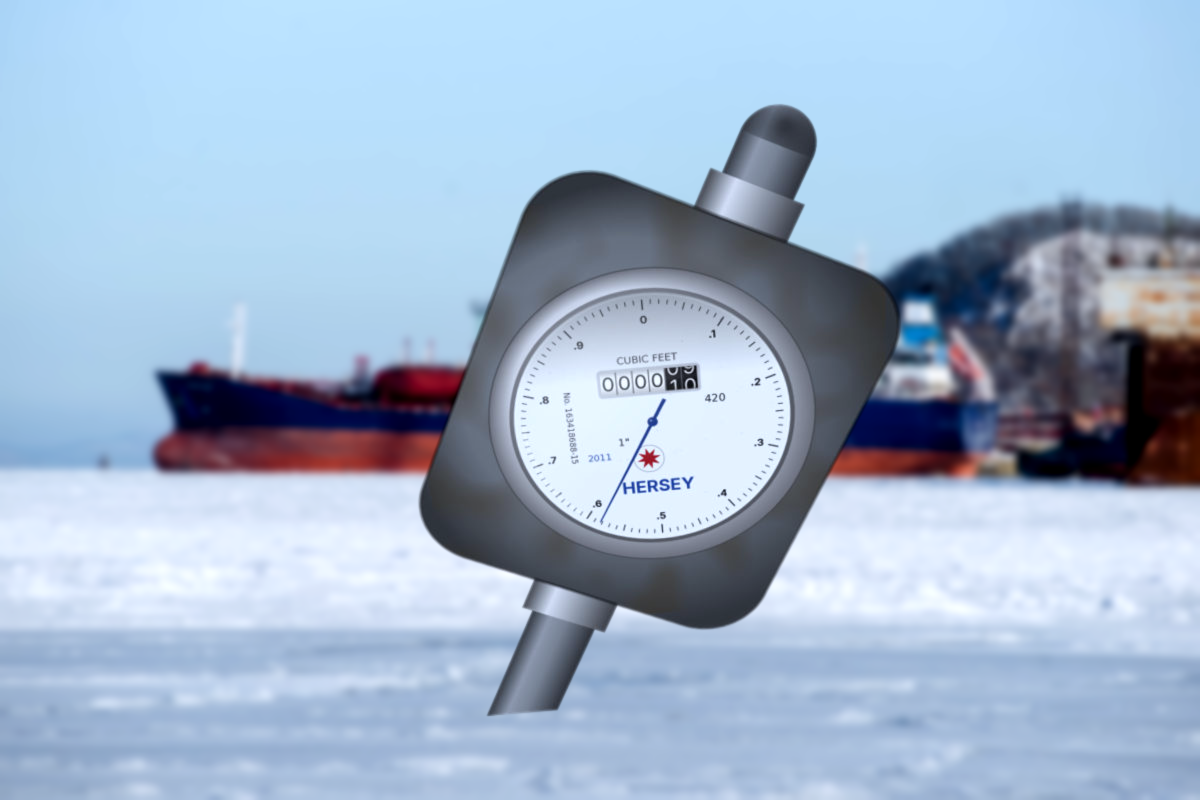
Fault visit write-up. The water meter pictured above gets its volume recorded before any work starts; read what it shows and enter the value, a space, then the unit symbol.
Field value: 9.58 ft³
